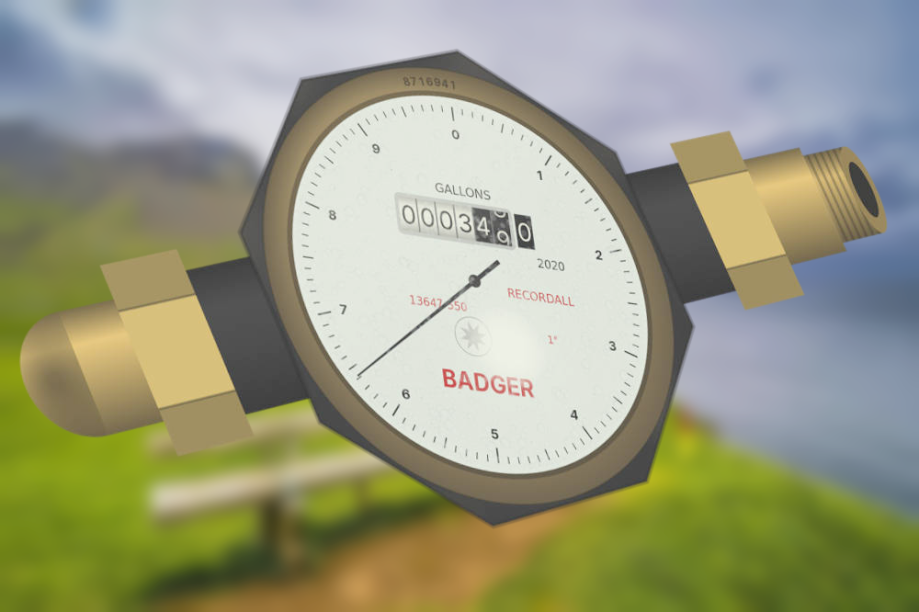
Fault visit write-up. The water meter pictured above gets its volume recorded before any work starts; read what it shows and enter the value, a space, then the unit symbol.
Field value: 3486.4 gal
